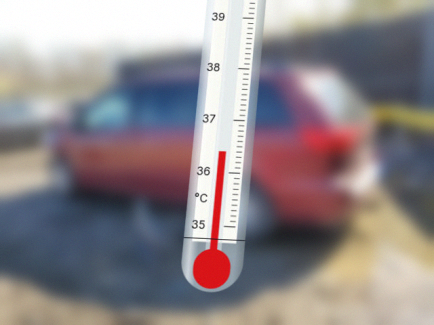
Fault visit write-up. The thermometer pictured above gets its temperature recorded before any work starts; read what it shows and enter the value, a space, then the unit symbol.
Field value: 36.4 °C
